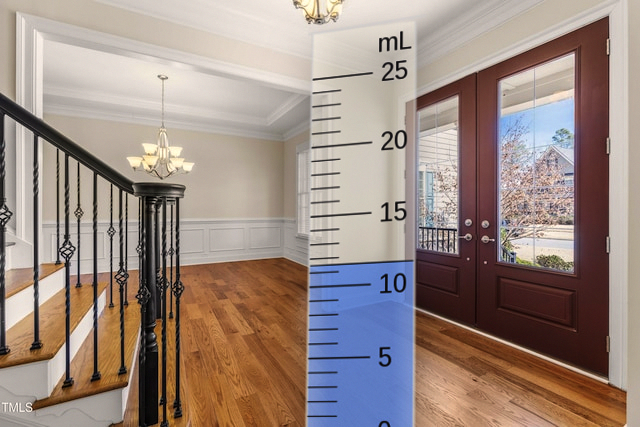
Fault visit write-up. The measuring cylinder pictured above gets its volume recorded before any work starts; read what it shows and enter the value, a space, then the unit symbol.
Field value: 11.5 mL
